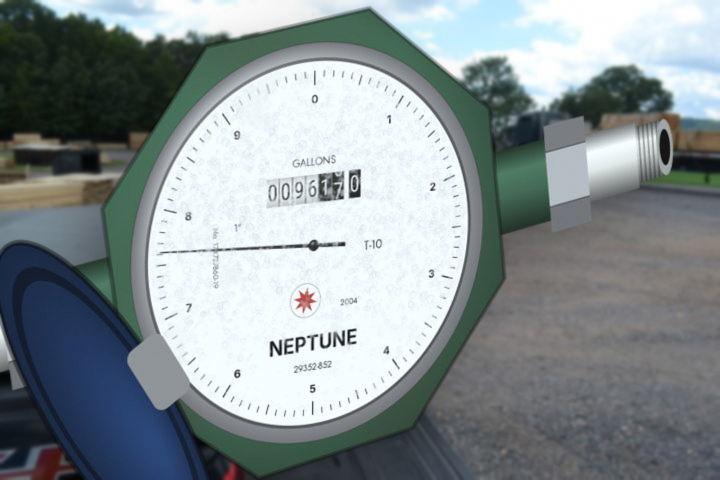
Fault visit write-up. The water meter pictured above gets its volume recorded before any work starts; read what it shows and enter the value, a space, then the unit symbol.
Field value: 96167.6 gal
